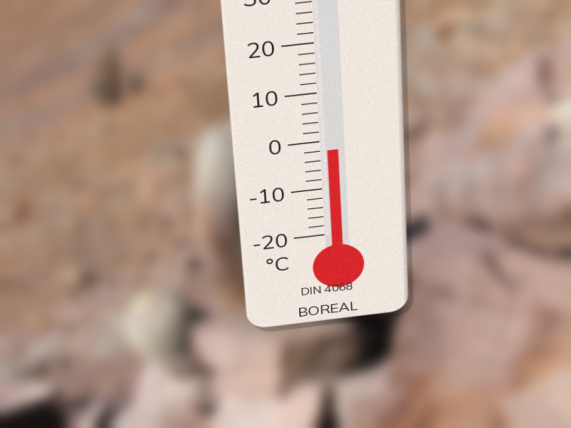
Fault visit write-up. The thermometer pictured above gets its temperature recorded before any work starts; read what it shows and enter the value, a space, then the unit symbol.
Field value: -2 °C
